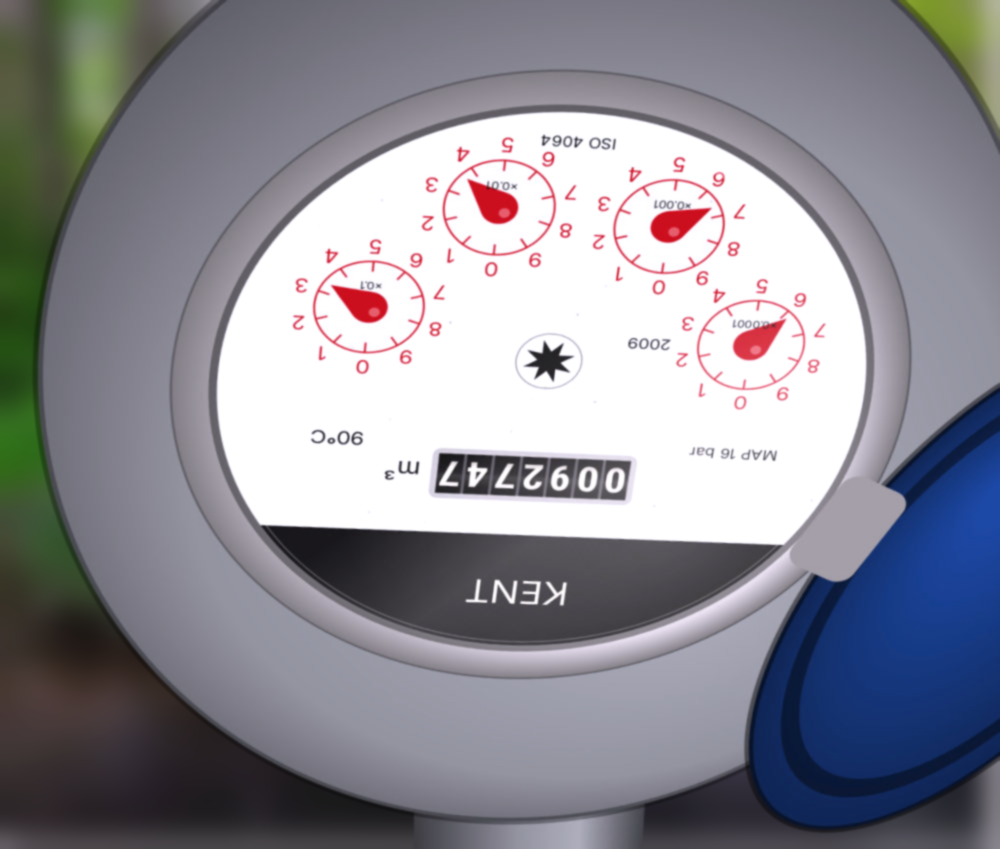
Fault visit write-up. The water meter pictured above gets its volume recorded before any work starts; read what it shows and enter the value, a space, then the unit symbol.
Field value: 92747.3366 m³
